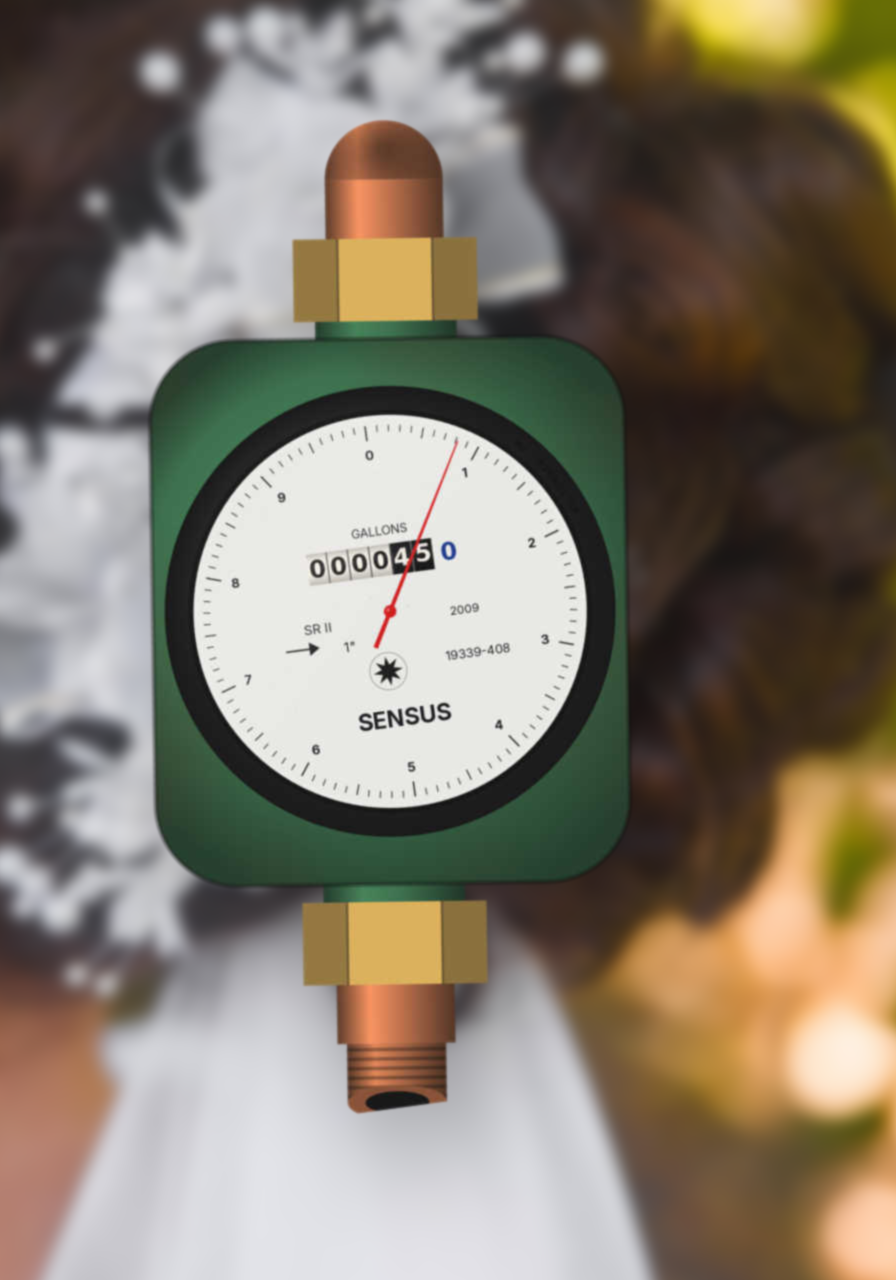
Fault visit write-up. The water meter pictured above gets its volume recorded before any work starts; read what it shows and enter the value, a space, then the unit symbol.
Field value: 450.8 gal
